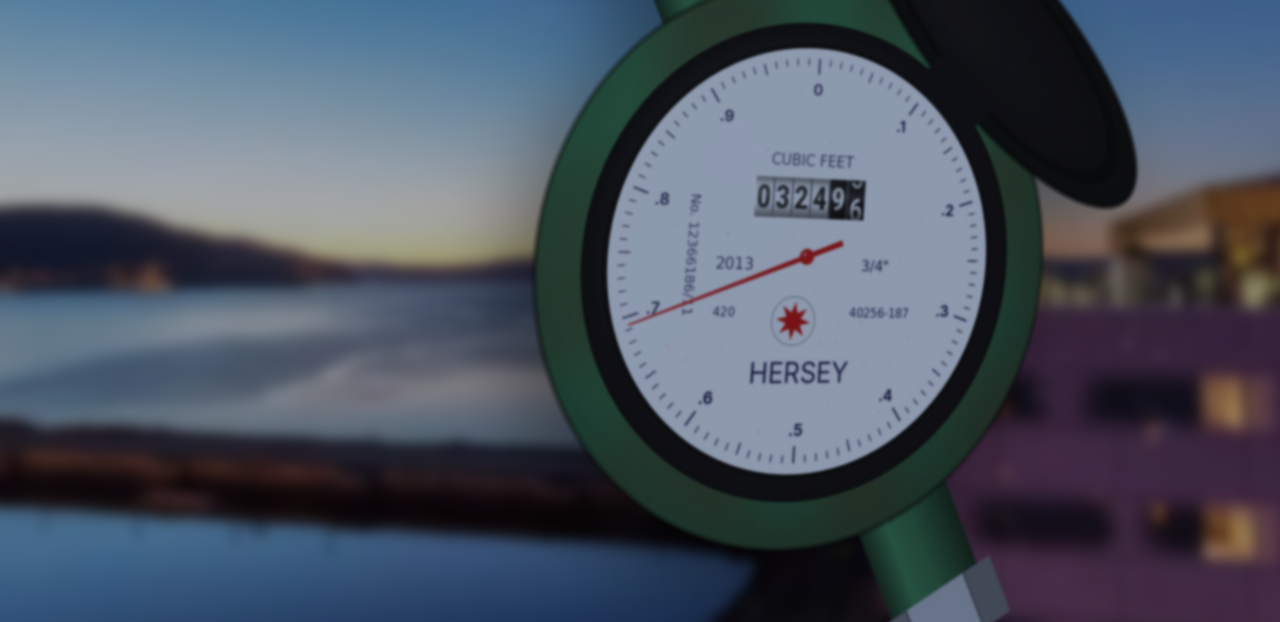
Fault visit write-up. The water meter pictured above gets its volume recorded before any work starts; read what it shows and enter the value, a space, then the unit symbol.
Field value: 32495.69 ft³
